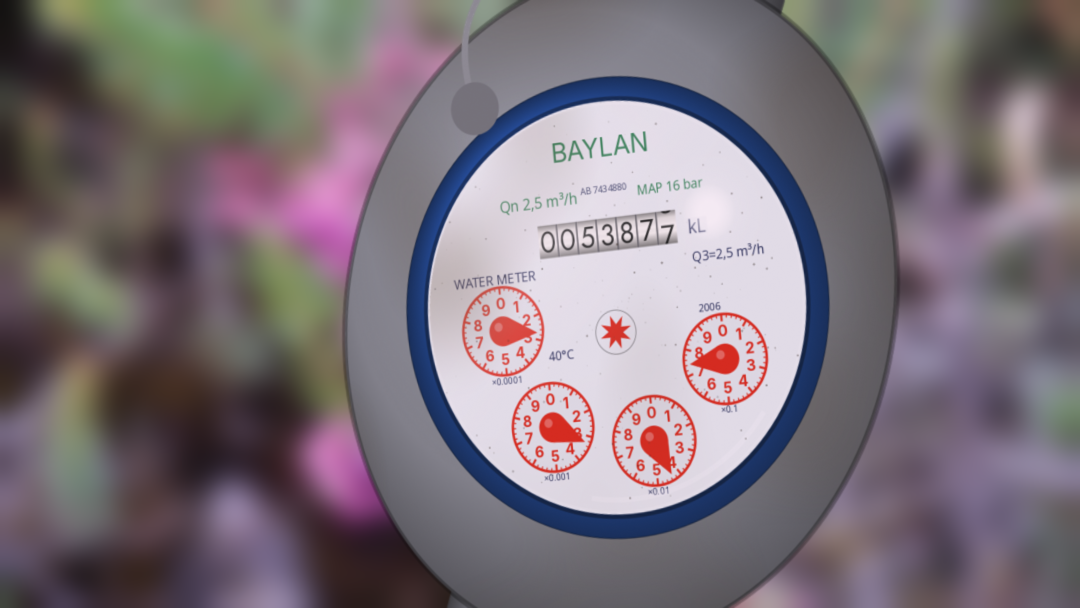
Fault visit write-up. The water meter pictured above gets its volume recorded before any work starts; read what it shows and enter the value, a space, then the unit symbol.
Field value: 53876.7432 kL
